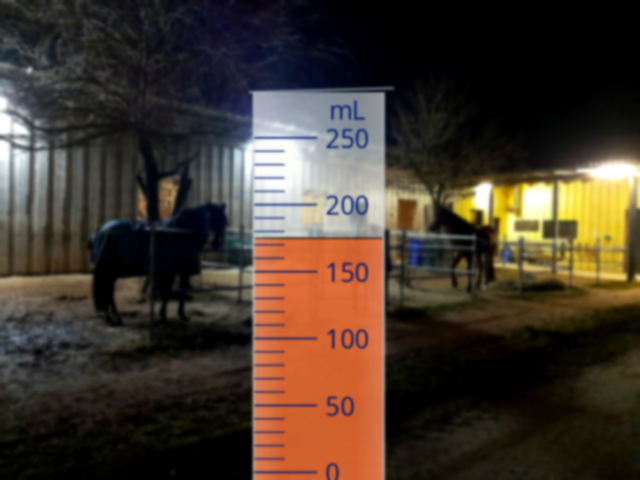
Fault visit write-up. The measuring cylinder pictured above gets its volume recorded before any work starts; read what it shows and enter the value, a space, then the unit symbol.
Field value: 175 mL
